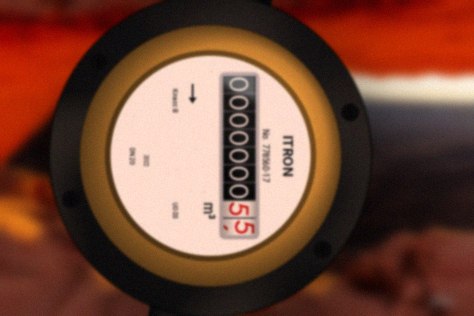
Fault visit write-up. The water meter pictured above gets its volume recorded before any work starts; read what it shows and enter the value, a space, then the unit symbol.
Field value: 0.55 m³
